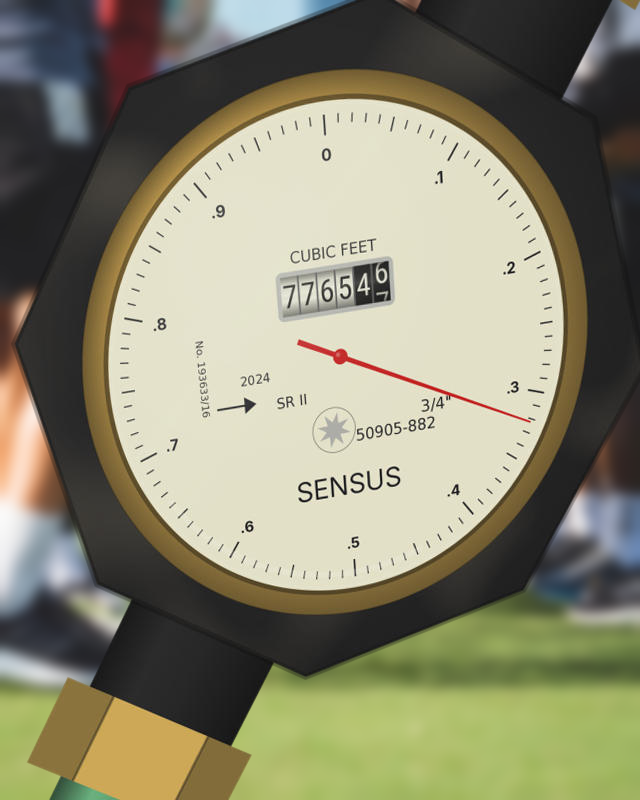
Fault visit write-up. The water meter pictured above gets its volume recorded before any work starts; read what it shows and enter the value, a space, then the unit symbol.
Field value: 776546.32 ft³
